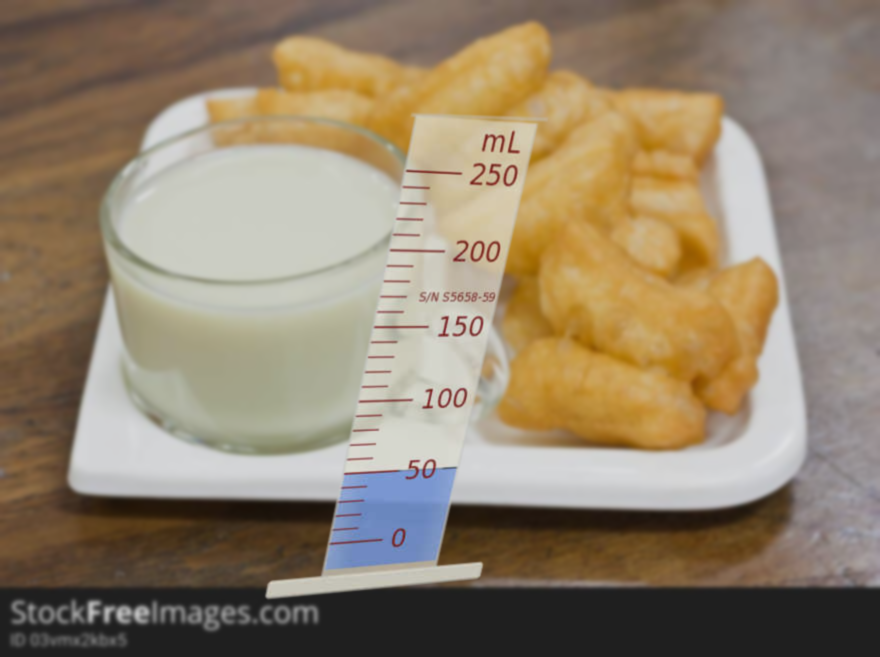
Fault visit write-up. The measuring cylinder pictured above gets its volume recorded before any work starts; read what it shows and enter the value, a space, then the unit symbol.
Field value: 50 mL
